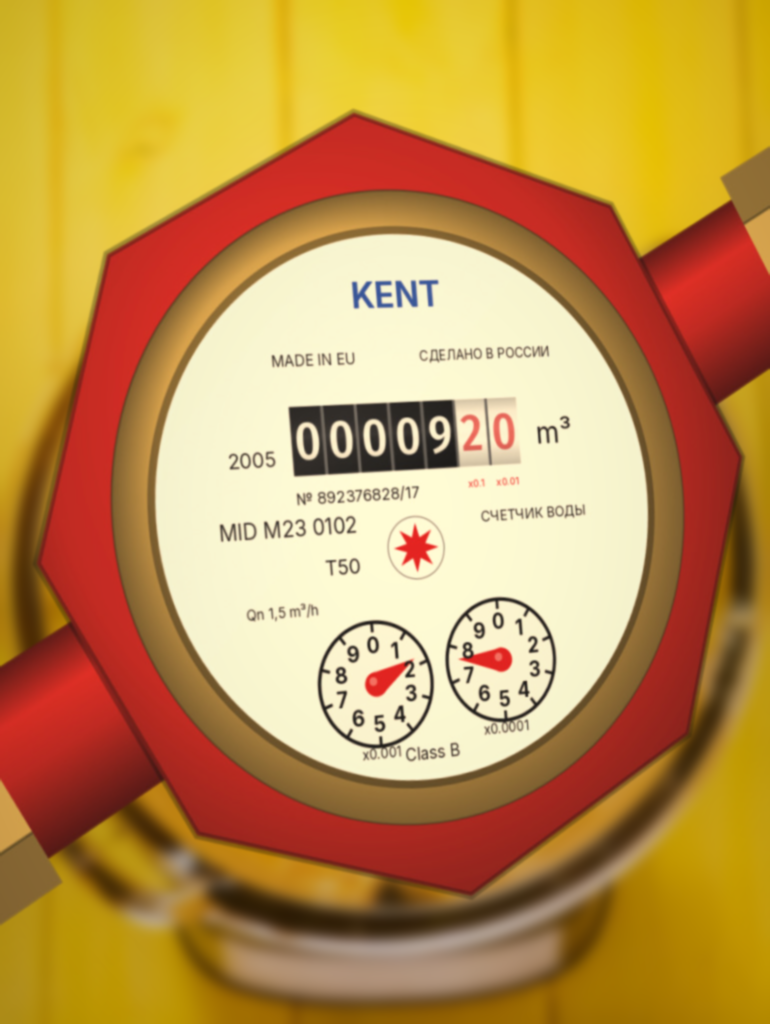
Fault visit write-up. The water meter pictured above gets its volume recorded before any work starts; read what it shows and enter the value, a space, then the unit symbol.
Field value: 9.2017 m³
